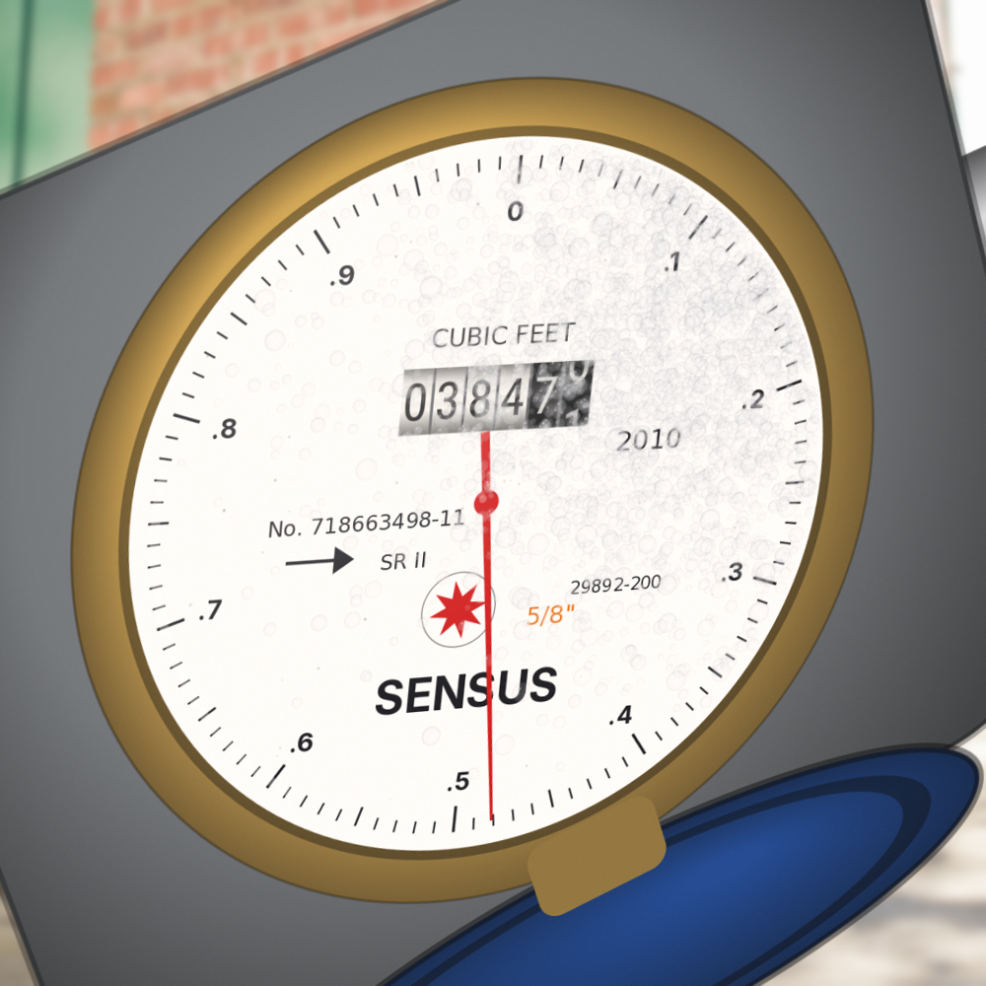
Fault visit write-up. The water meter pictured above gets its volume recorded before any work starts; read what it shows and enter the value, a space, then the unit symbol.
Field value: 38470.48 ft³
